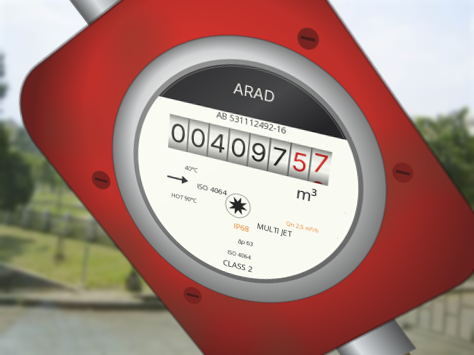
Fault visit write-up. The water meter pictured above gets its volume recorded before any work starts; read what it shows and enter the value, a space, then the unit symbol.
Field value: 4097.57 m³
